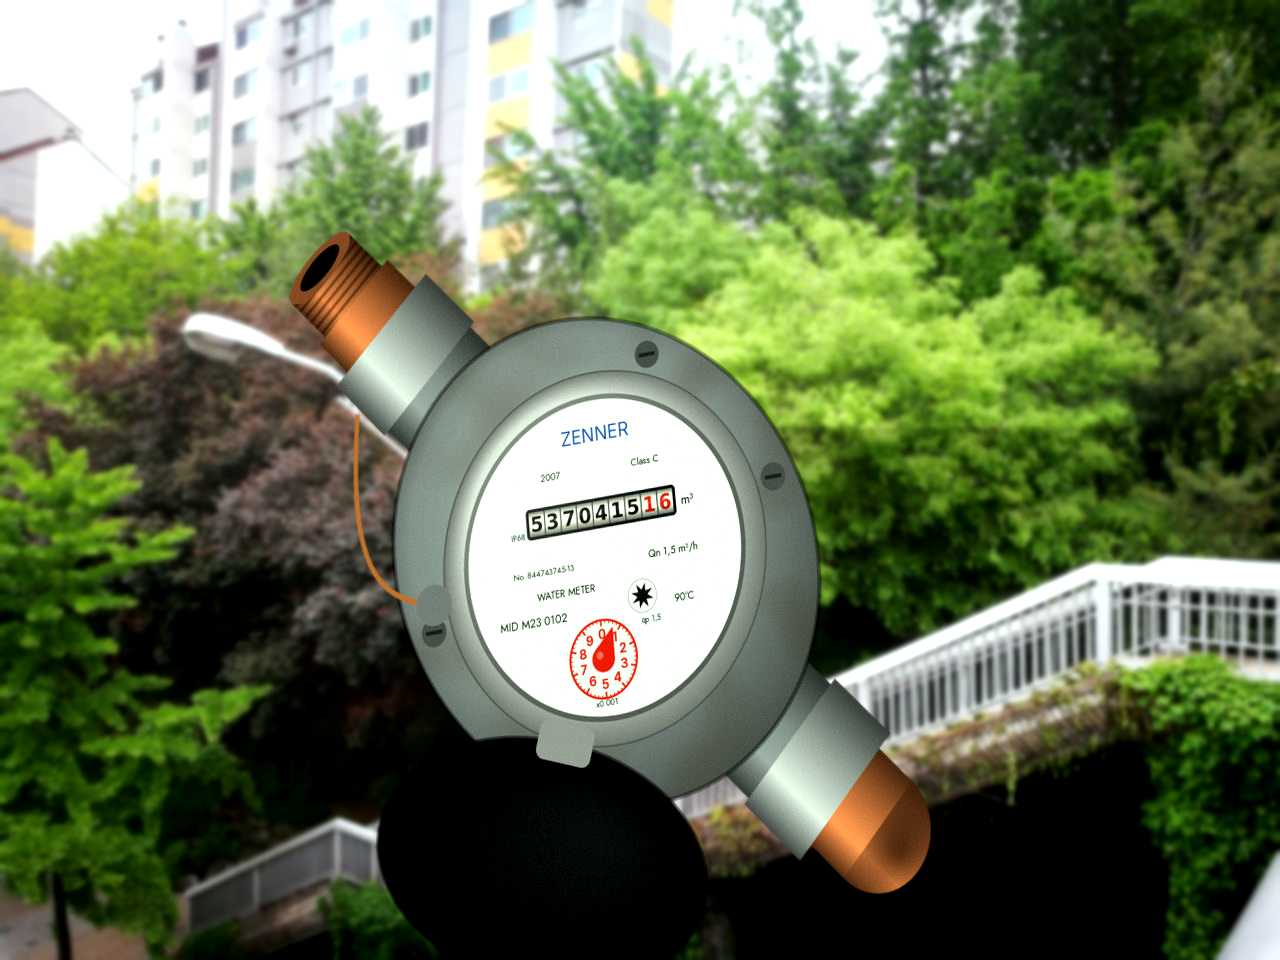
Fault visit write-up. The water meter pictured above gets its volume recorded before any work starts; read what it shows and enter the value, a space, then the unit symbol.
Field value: 5370415.160 m³
